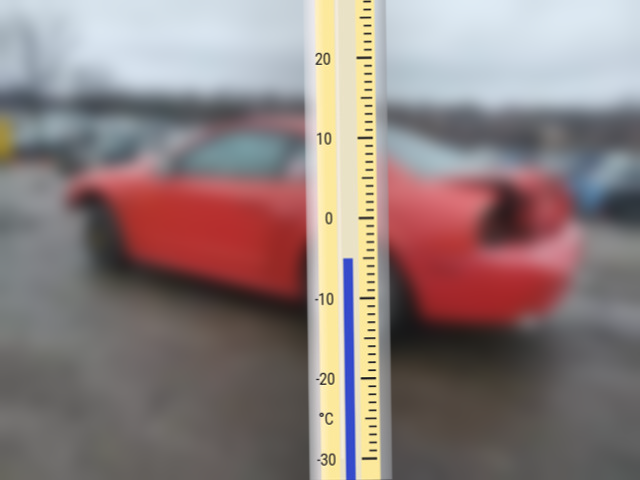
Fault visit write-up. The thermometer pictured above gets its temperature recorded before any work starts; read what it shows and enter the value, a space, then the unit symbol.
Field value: -5 °C
